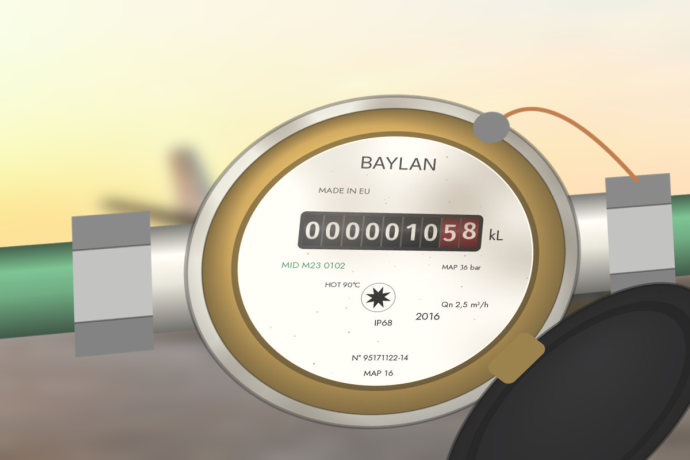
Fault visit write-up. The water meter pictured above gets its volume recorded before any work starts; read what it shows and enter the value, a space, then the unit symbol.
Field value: 10.58 kL
